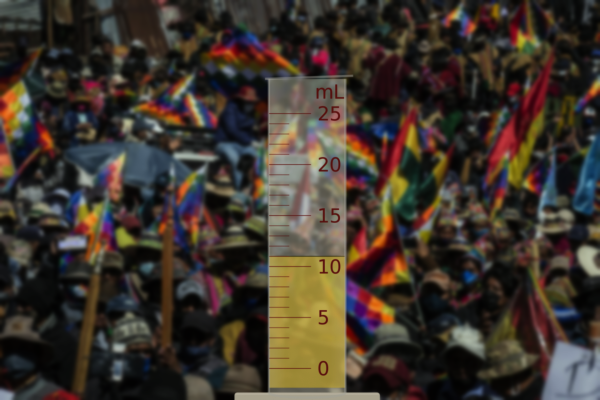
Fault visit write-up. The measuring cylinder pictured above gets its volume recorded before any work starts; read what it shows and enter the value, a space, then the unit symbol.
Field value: 11 mL
